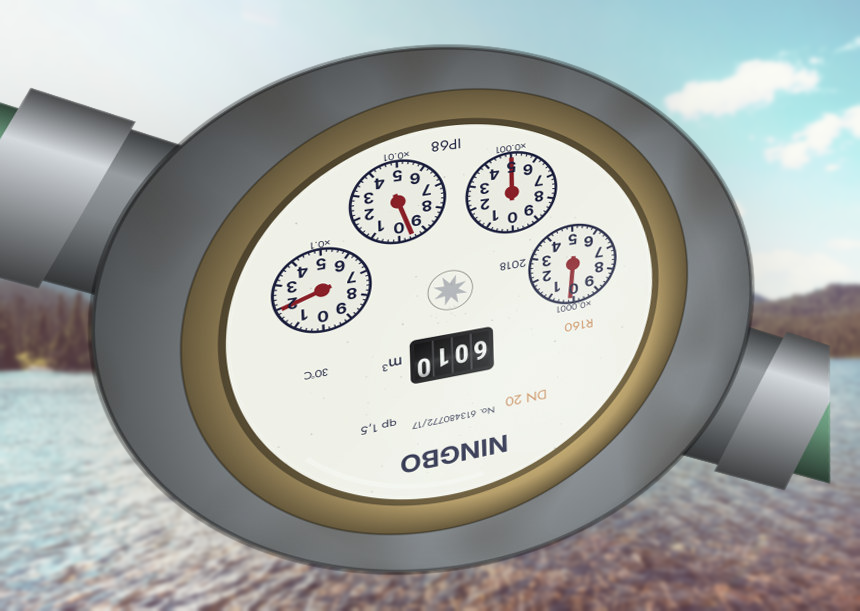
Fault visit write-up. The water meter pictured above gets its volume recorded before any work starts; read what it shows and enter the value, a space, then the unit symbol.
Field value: 6010.1950 m³
